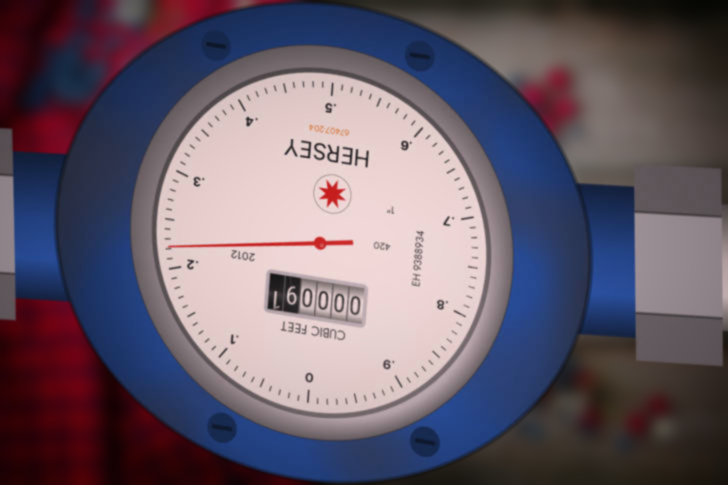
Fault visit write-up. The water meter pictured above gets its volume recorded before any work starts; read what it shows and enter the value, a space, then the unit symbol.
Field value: 91.22 ft³
